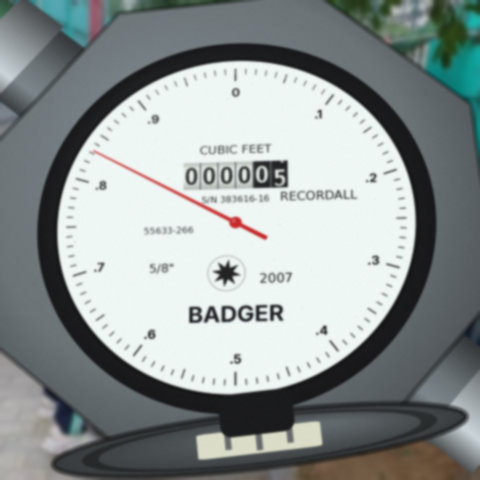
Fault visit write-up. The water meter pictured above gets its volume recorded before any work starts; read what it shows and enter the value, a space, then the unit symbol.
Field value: 4.83 ft³
